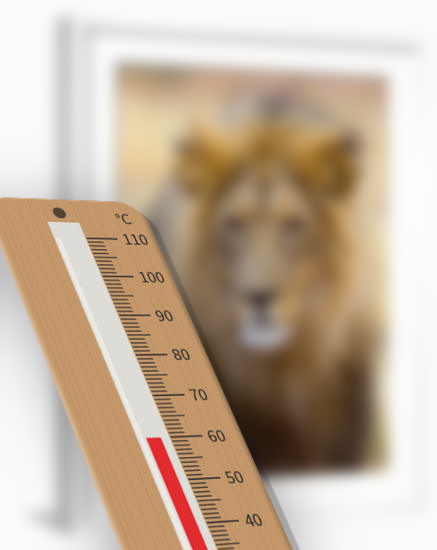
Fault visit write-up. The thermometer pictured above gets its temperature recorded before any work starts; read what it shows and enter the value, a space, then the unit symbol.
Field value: 60 °C
